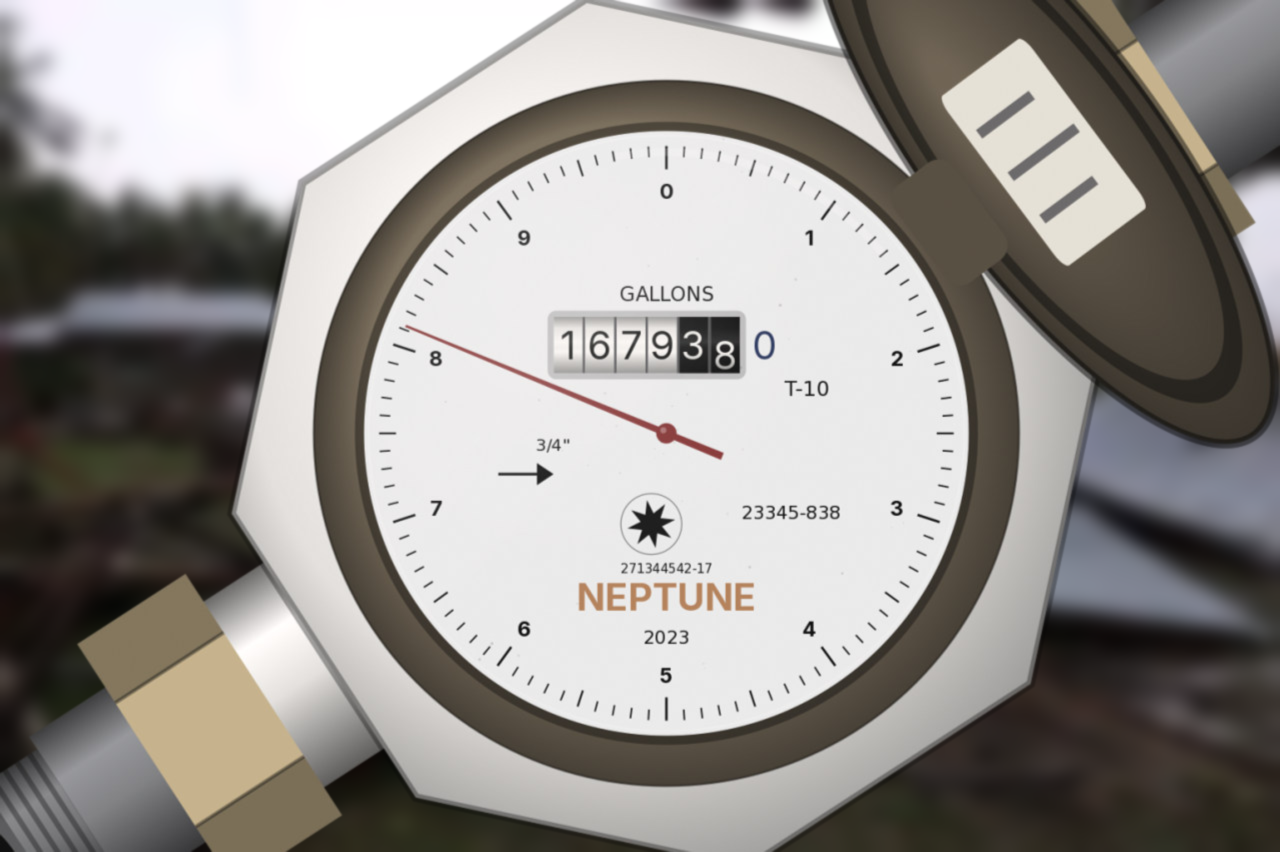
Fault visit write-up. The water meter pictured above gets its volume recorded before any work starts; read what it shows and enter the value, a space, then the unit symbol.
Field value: 1679378.1 gal
